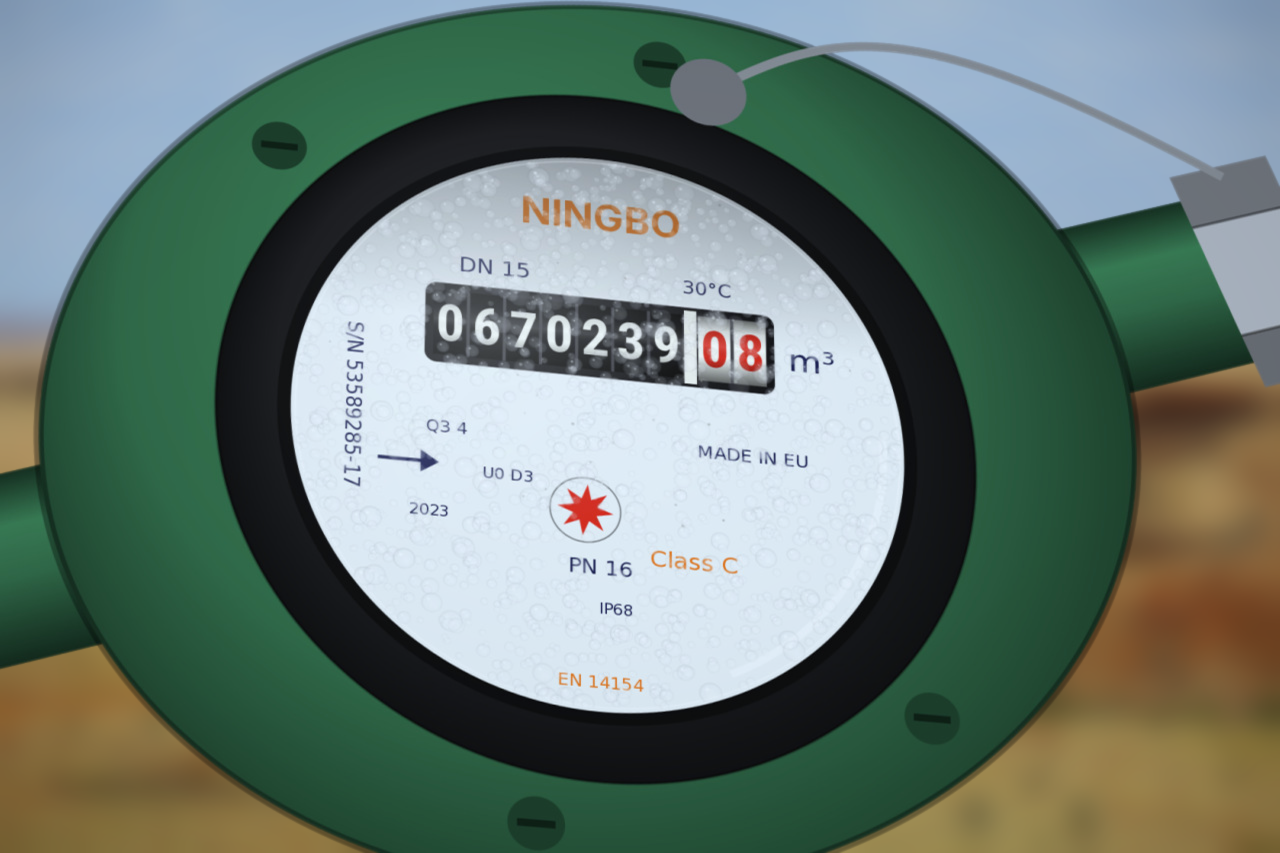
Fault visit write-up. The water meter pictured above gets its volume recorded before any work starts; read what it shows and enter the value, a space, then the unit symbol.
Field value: 670239.08 m³
